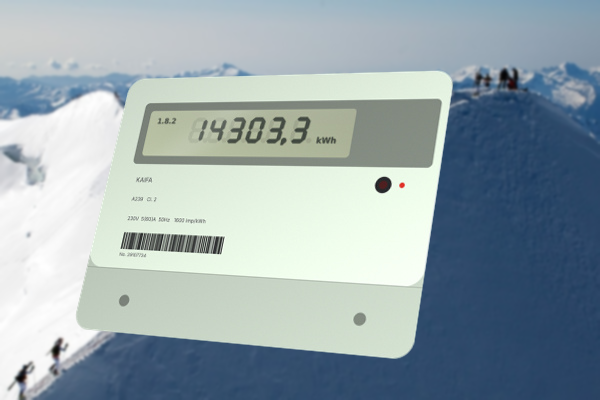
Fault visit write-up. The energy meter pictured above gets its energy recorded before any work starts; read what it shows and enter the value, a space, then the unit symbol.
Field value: 14303.3 kWh
